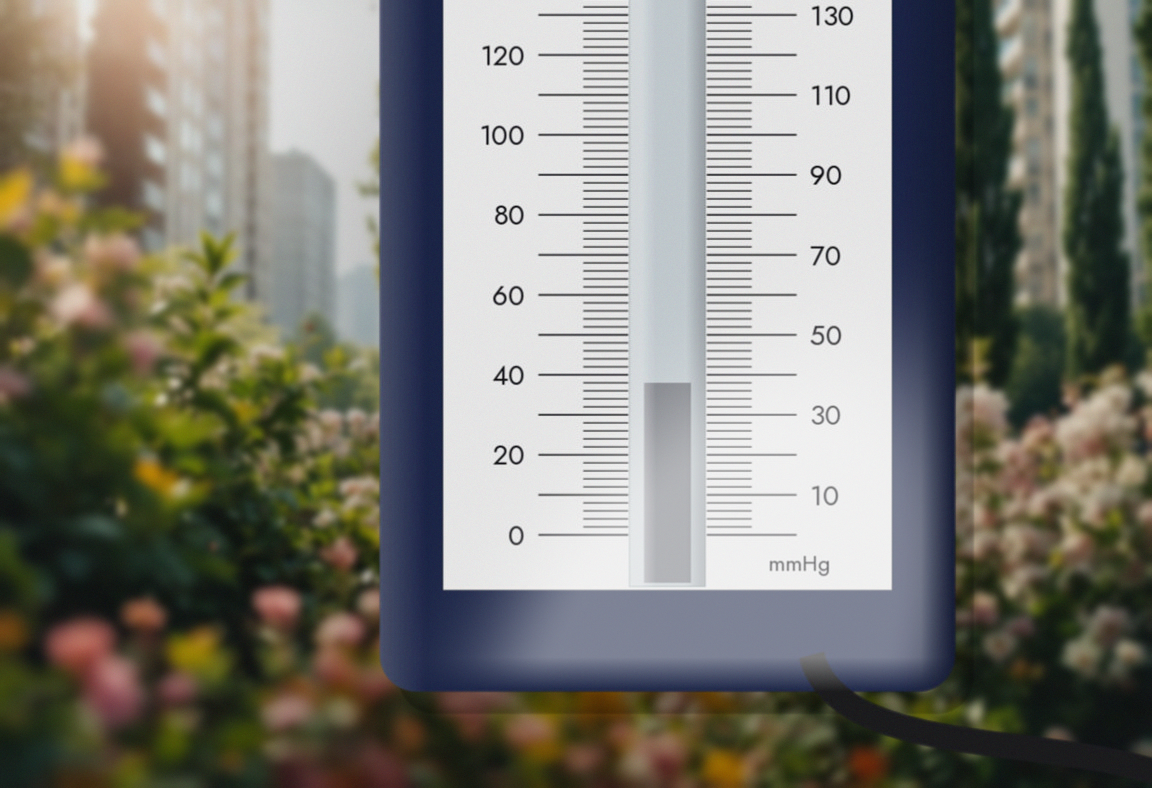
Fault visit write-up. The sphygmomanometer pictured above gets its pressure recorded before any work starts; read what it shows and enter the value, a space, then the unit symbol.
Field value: 38 mmHg
